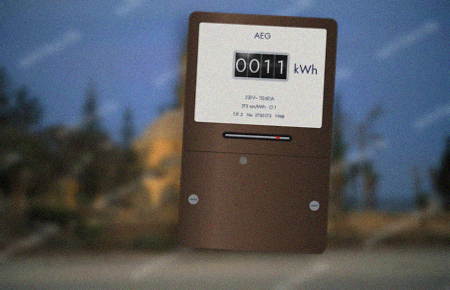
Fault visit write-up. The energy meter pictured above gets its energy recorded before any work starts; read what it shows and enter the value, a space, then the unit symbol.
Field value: 11 kWh
